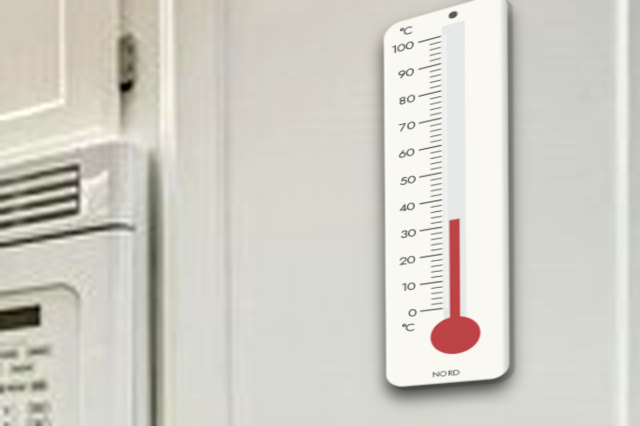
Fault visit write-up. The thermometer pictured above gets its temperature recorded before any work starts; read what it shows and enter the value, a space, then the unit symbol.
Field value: 32 °C
